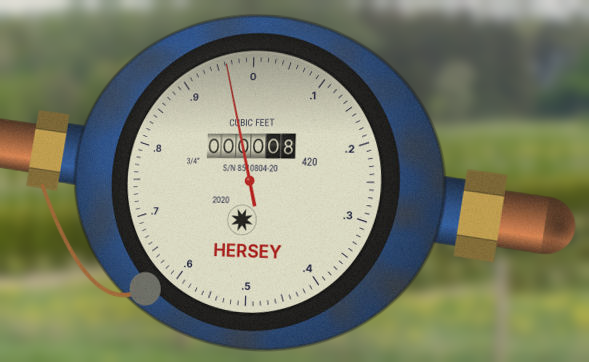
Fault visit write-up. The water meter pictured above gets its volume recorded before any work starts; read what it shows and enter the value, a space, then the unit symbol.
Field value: 7.96 ft³
